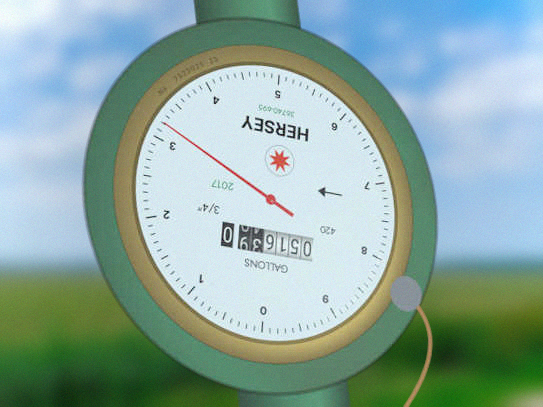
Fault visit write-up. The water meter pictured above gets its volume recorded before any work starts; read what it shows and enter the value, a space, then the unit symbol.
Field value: 516393.2 gal
